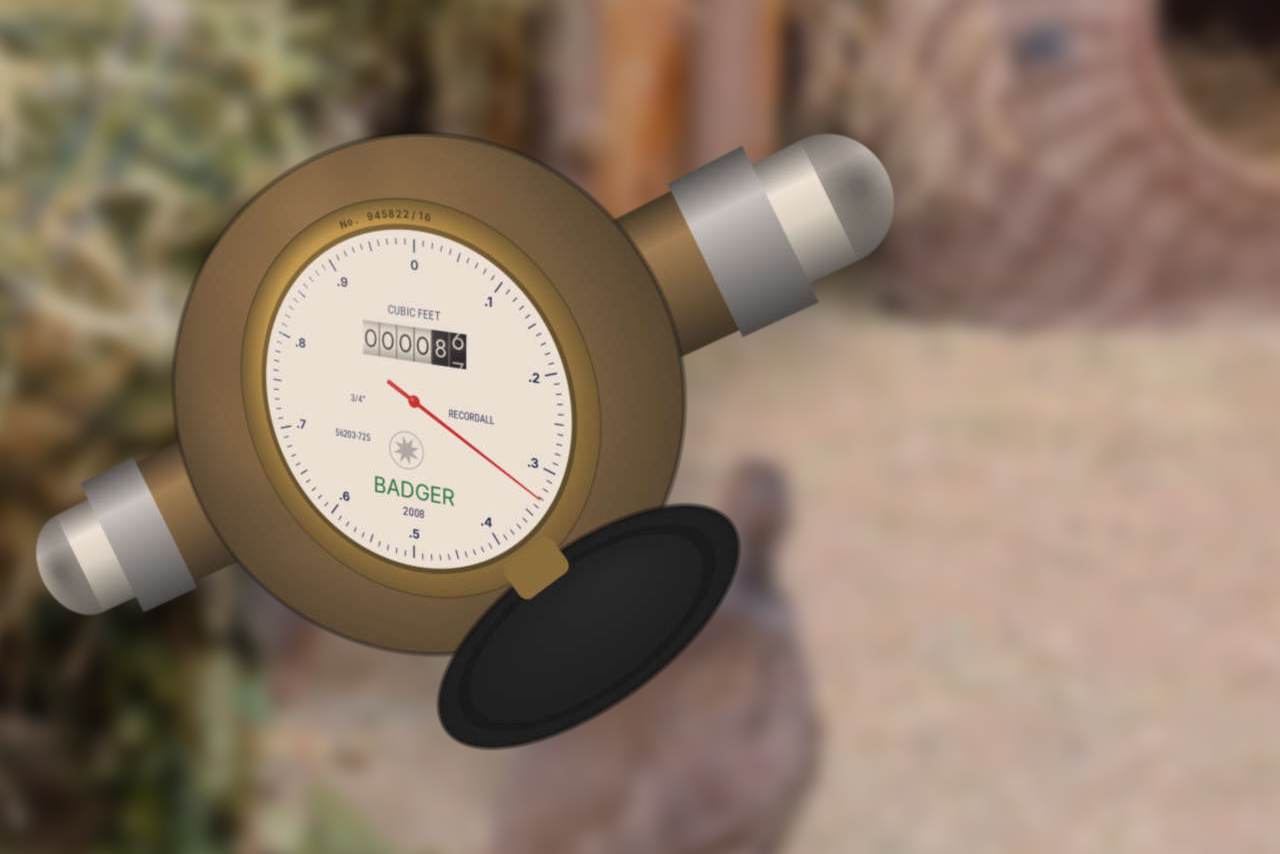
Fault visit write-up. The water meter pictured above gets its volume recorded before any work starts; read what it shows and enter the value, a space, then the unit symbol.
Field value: 86.33 ft³
